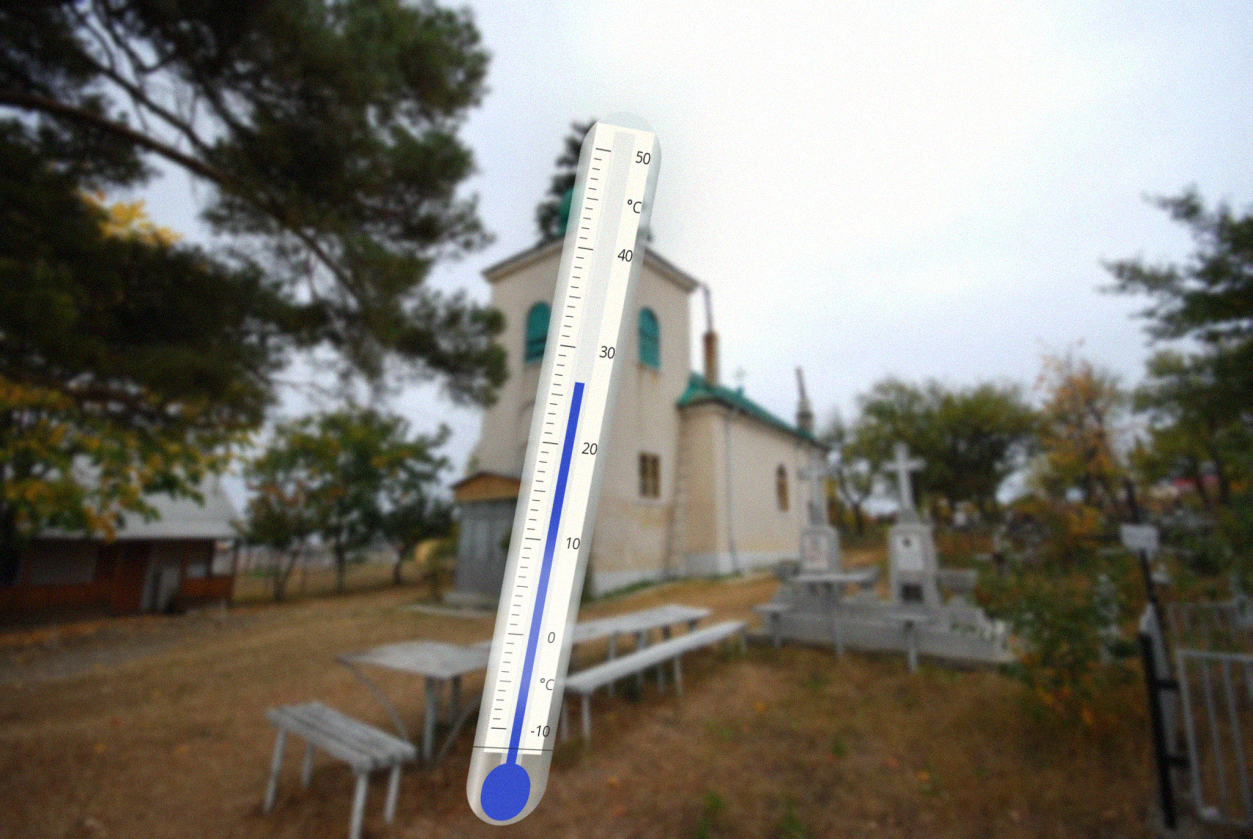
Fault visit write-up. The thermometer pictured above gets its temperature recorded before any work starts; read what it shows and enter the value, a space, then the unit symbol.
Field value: 26.5 °C
